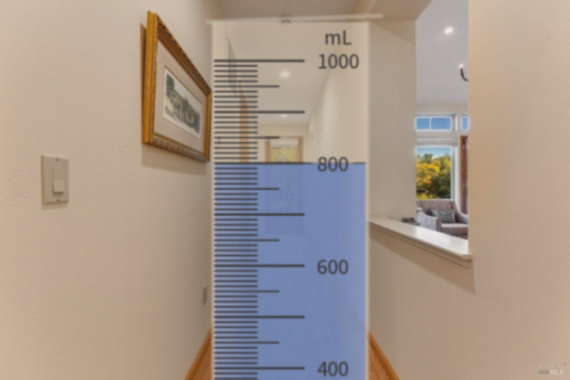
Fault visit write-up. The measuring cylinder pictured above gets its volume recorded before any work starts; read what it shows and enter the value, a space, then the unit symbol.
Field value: 800 mL
